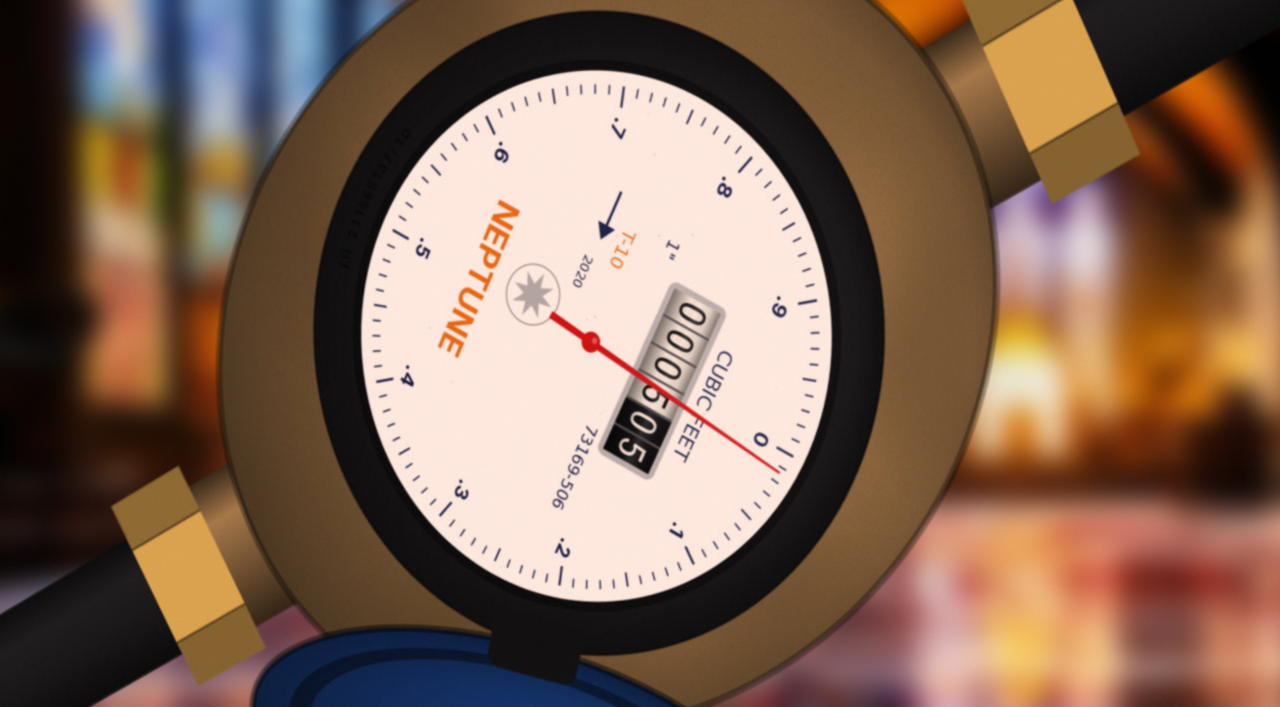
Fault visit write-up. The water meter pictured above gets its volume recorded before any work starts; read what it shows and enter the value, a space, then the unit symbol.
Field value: 505.01 ft³
